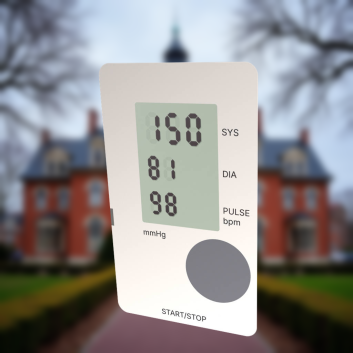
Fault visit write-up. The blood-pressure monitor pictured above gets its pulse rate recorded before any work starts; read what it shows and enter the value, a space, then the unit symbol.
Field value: 98 bpm
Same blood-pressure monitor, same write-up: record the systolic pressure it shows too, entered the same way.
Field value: 150 mmHg
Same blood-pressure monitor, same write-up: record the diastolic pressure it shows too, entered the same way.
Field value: 81 mmHg
